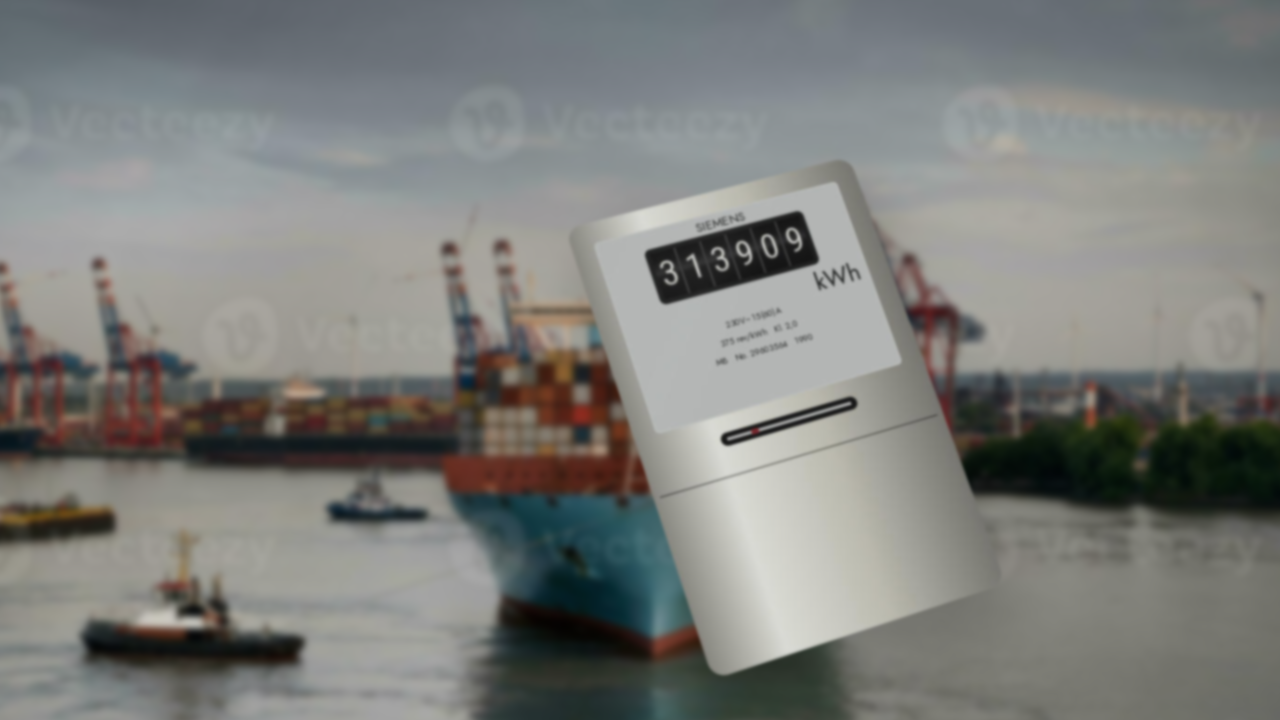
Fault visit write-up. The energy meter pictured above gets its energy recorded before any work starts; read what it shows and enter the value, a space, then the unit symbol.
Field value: 313909 kWh
